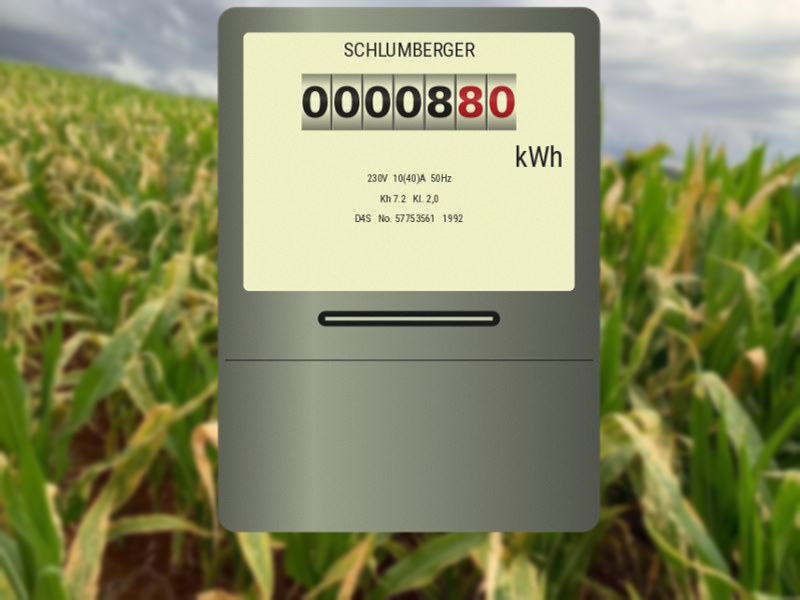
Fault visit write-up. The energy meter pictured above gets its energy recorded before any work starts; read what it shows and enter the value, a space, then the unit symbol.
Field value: 8.80 kWh
